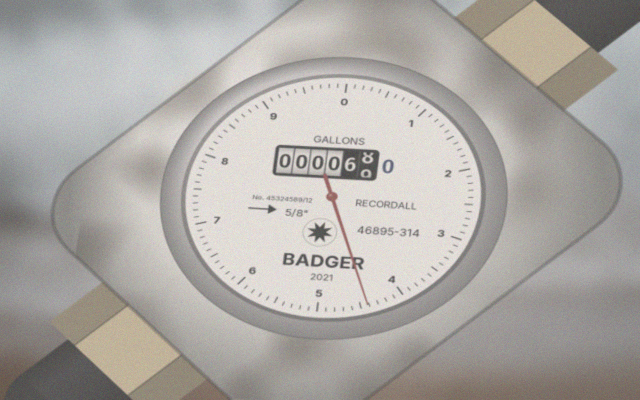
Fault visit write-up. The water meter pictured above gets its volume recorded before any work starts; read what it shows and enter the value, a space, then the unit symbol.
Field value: 684.4 gal
